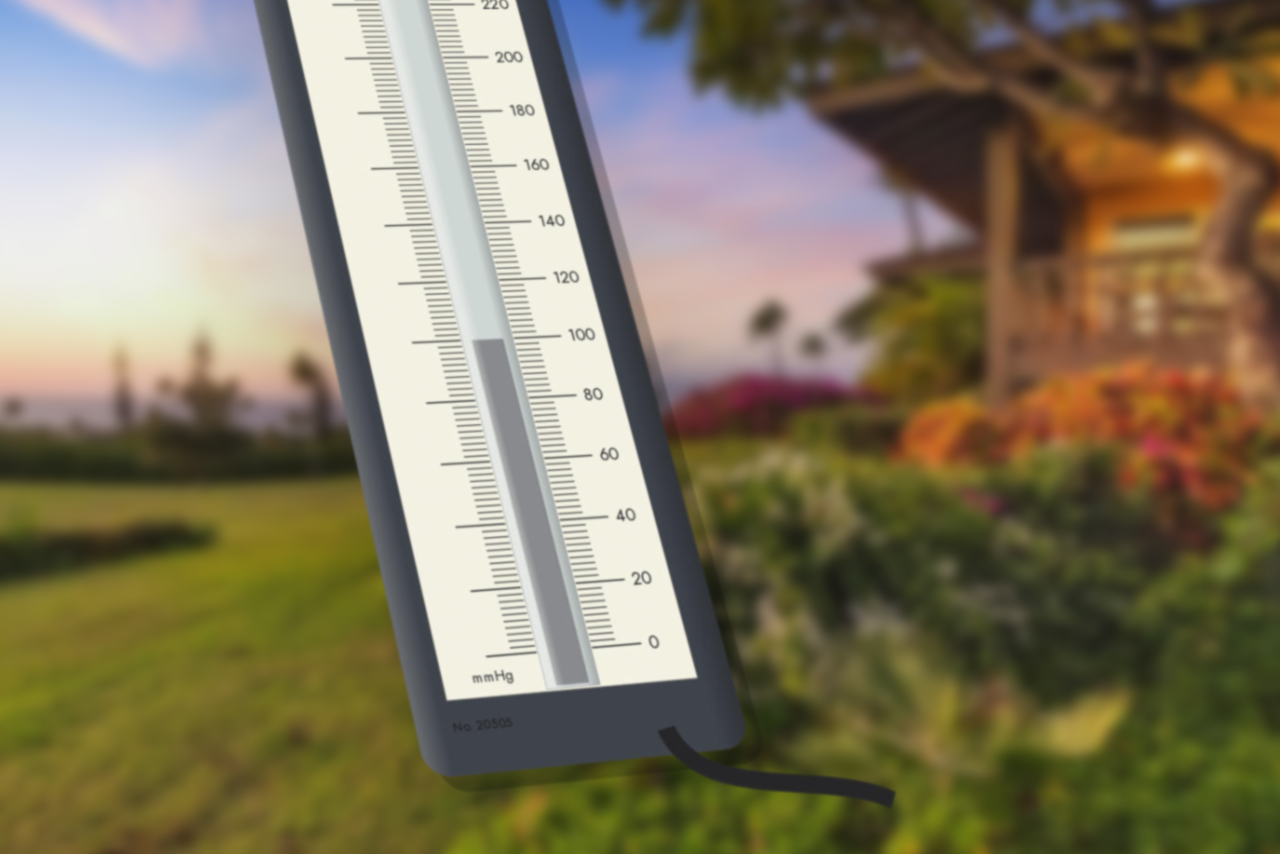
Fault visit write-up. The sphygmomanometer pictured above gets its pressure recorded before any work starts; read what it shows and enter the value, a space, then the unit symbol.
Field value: 100 mmHg
